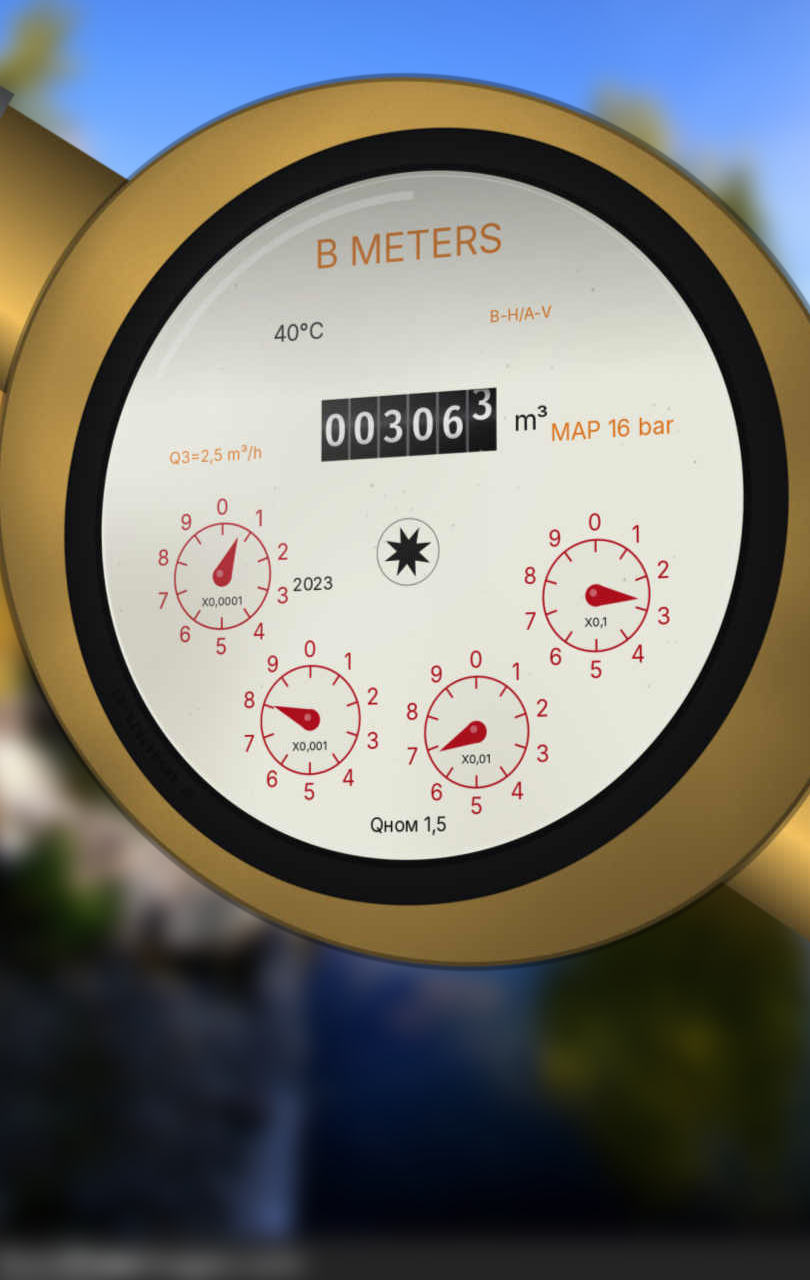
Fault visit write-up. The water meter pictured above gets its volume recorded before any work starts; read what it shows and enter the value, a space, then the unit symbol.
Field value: 3063.2680 m³
